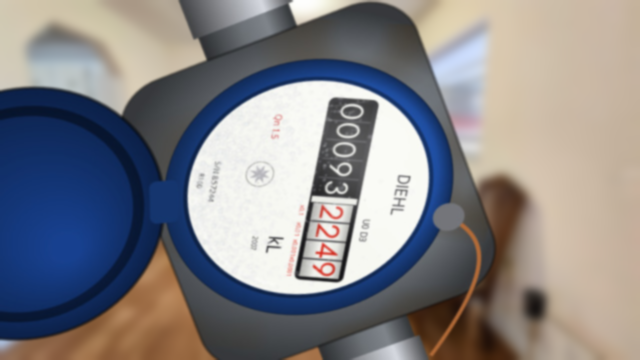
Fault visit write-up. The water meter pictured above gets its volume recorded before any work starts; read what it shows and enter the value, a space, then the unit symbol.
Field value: 93.2249 kL
